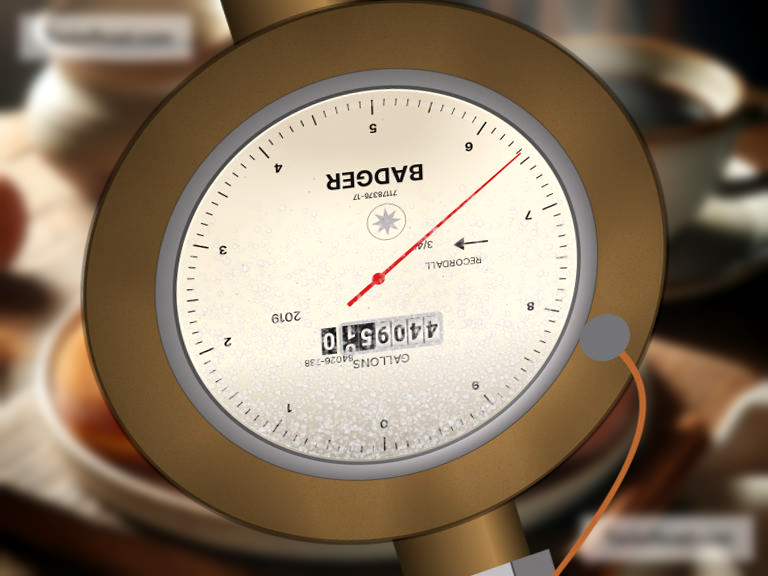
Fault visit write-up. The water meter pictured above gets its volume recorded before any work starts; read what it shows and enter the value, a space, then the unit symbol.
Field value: 4409506.4 gal
